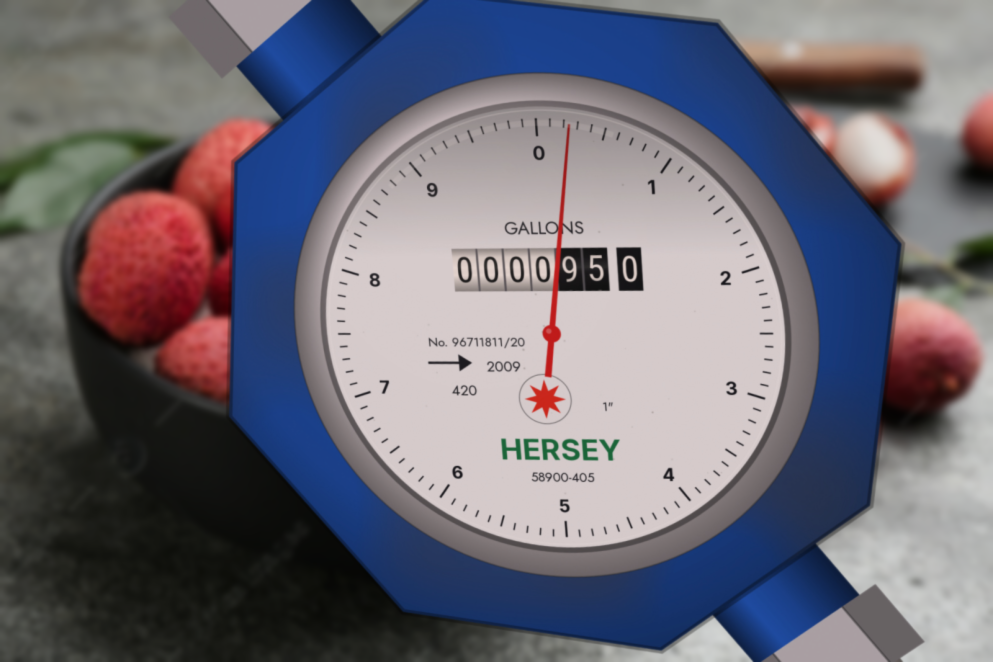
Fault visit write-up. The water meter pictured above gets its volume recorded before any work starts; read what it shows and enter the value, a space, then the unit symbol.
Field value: 950.2 gal
